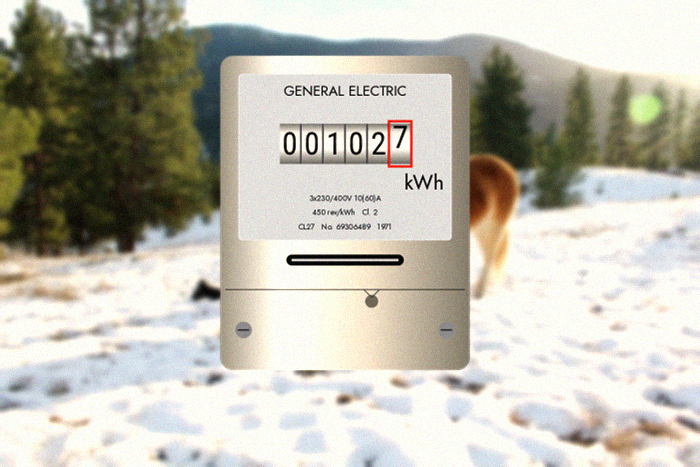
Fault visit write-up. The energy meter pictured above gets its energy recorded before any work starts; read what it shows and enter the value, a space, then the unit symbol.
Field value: 102.7 kWh
